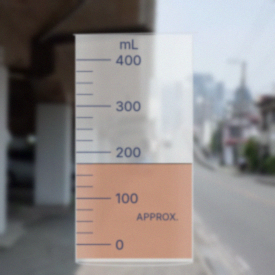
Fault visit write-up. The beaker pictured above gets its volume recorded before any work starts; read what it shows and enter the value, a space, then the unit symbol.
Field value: 175 mL
